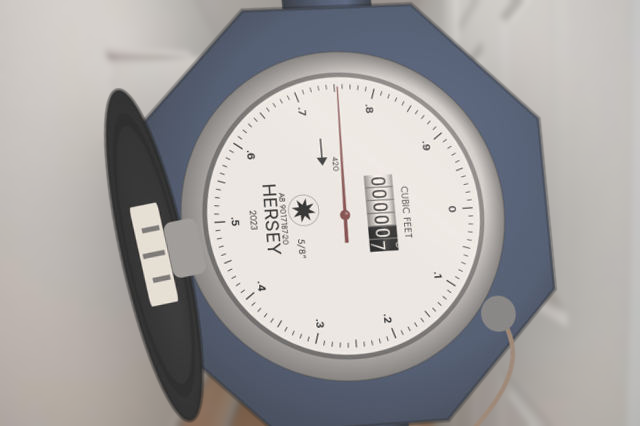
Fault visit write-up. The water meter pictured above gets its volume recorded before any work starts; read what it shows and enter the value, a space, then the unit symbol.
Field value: 6.75 ft³
